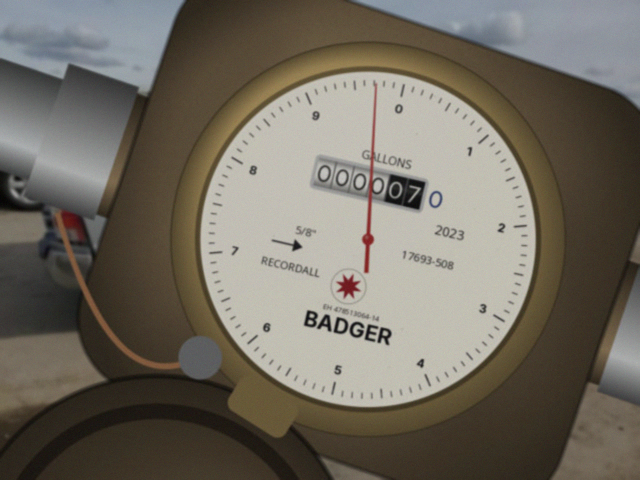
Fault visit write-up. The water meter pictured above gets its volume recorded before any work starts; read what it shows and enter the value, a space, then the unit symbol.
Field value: 69.7 gal
